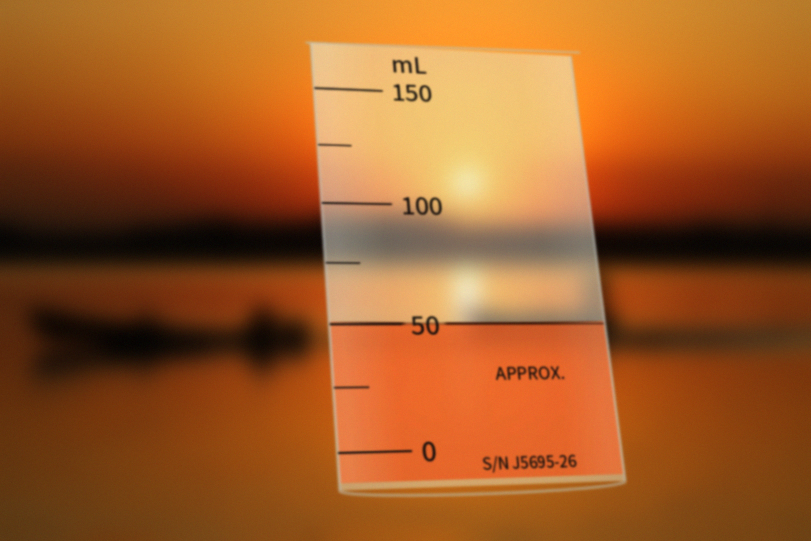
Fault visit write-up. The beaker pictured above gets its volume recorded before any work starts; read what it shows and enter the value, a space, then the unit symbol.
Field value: 50 mL
